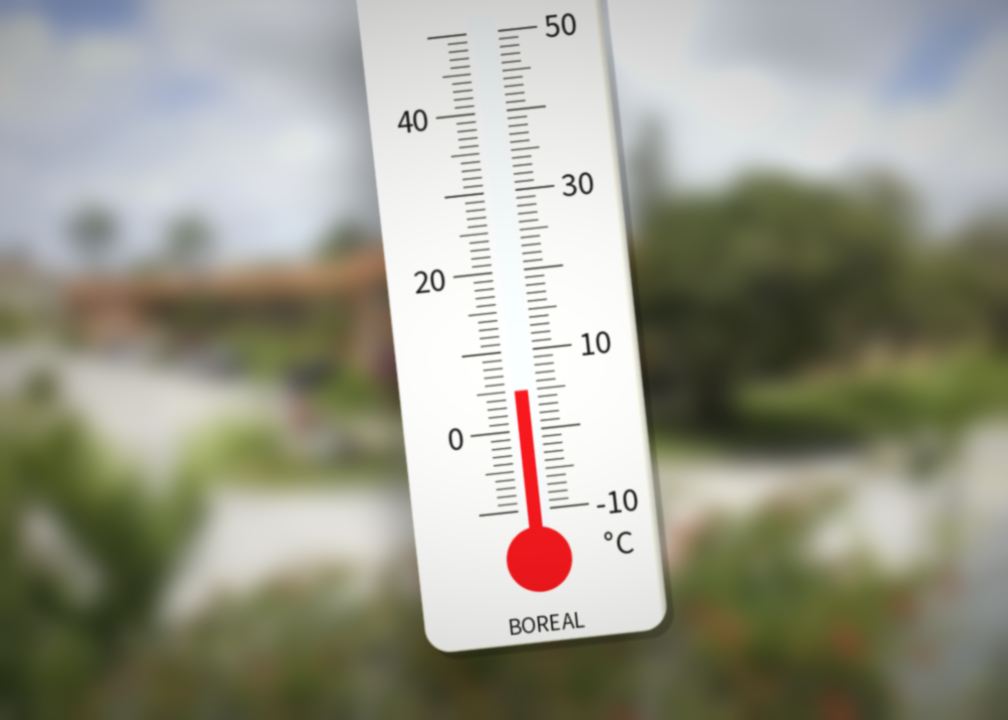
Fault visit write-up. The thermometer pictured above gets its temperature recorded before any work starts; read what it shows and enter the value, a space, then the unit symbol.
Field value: 5 °C
